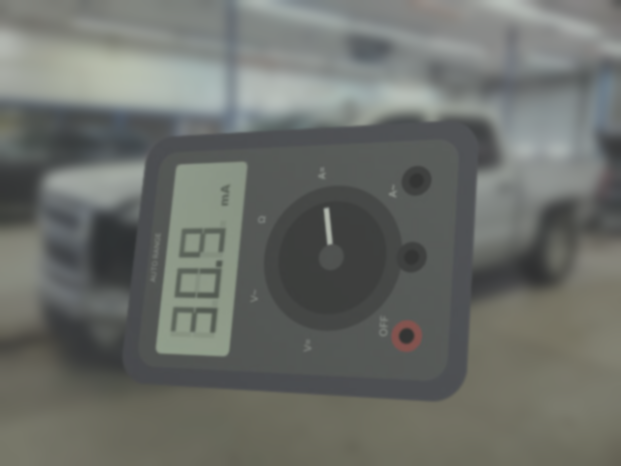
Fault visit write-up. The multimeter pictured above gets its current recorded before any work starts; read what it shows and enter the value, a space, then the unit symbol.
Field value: 30.9 mA
